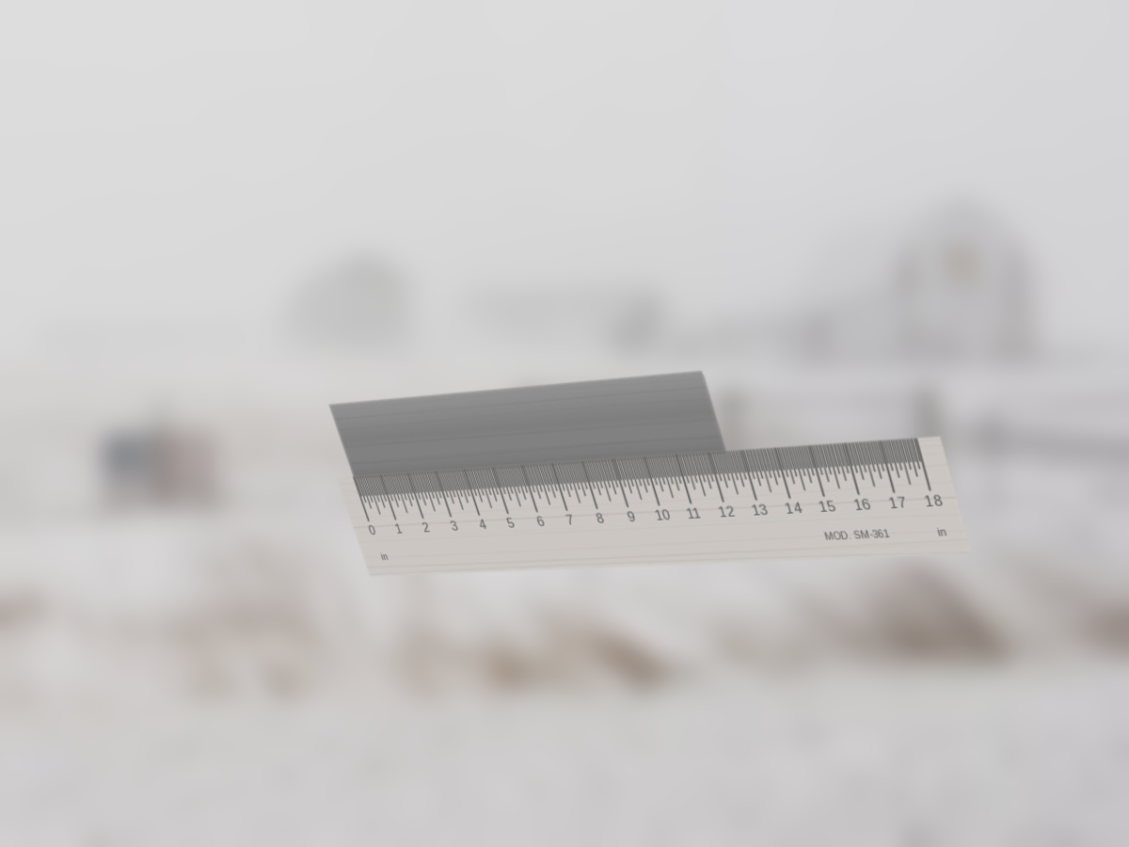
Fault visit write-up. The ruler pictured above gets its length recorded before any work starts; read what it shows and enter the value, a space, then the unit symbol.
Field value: 12.5 in
